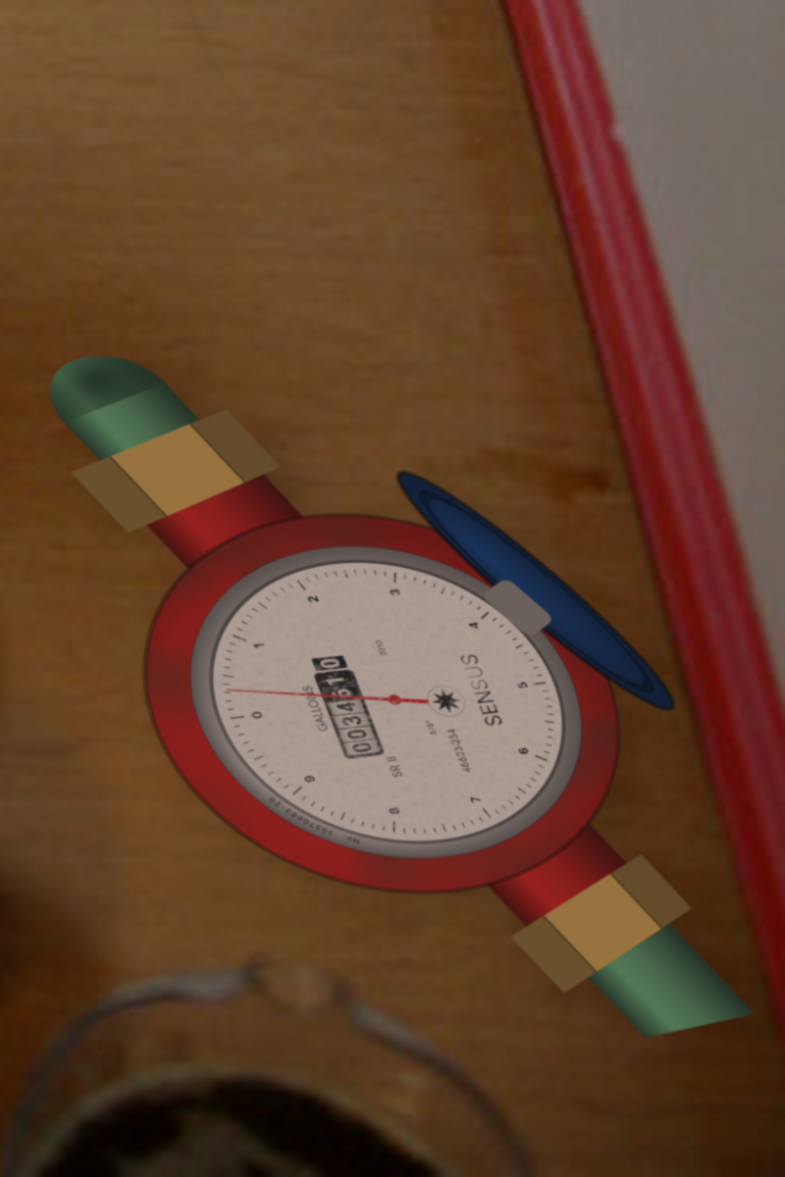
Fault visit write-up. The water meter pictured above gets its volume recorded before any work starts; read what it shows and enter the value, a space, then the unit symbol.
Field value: 34610.3 gal
